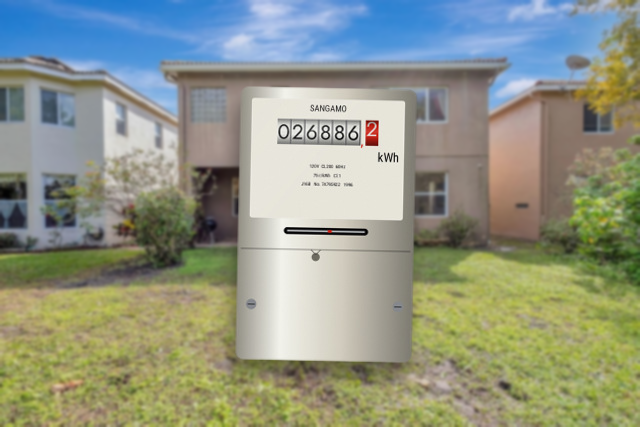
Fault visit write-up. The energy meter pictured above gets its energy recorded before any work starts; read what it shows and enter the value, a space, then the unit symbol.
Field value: 26886.2 kWh
